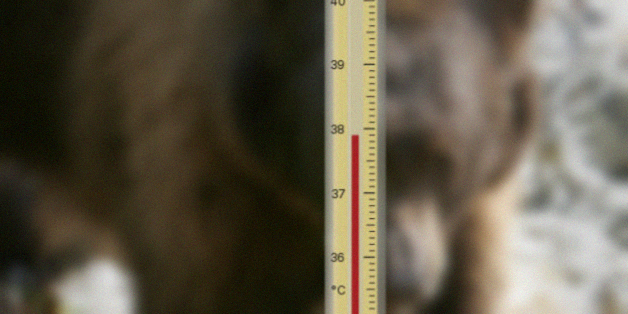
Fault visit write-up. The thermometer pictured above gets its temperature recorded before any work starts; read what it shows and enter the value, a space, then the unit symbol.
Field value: 37.9 °C
